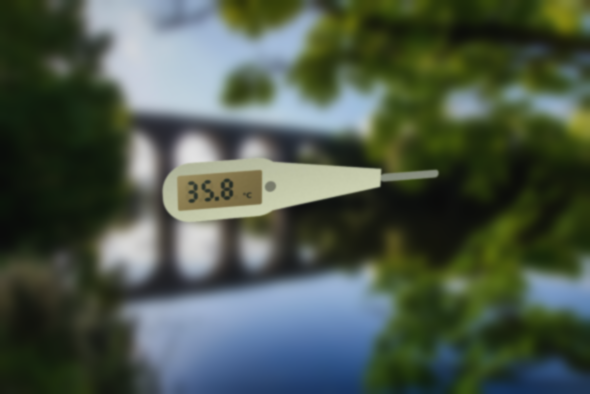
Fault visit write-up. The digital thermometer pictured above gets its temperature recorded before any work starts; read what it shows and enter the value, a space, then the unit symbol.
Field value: 35.8 °C
